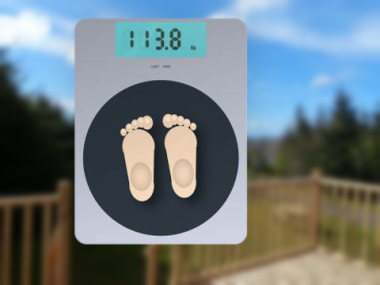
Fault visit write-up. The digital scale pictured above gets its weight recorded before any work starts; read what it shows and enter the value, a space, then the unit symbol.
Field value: 113.8 lb
